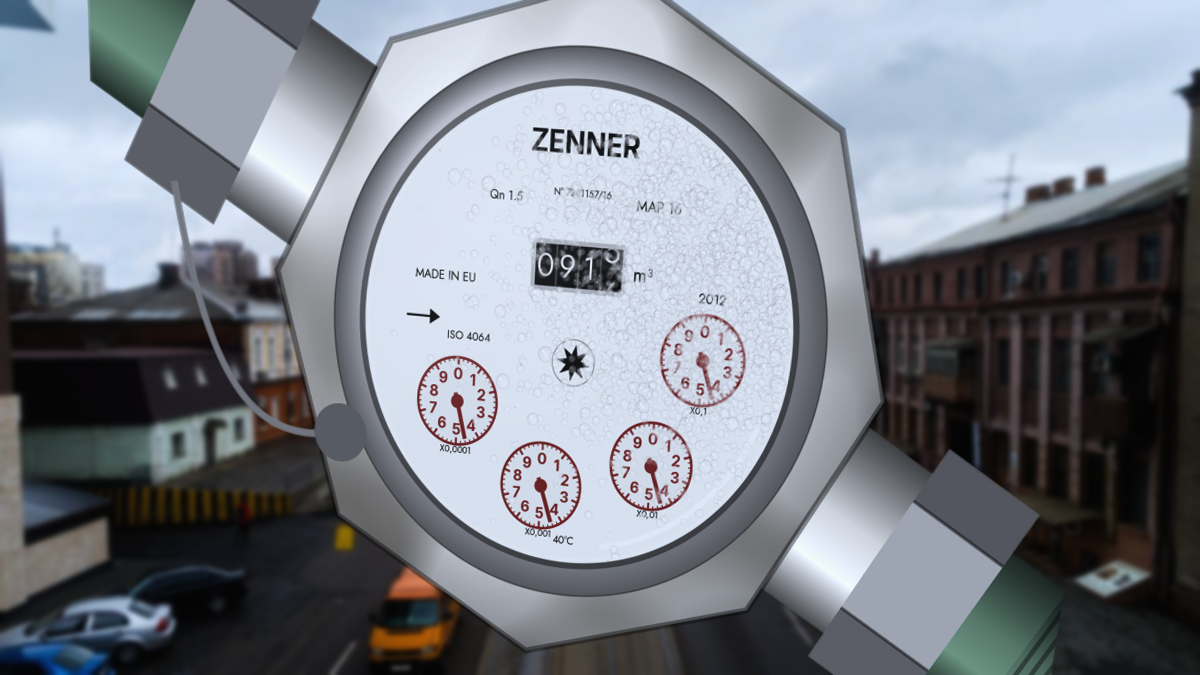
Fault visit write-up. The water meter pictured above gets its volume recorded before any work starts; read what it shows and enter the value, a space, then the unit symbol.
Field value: 915.4444 m³
